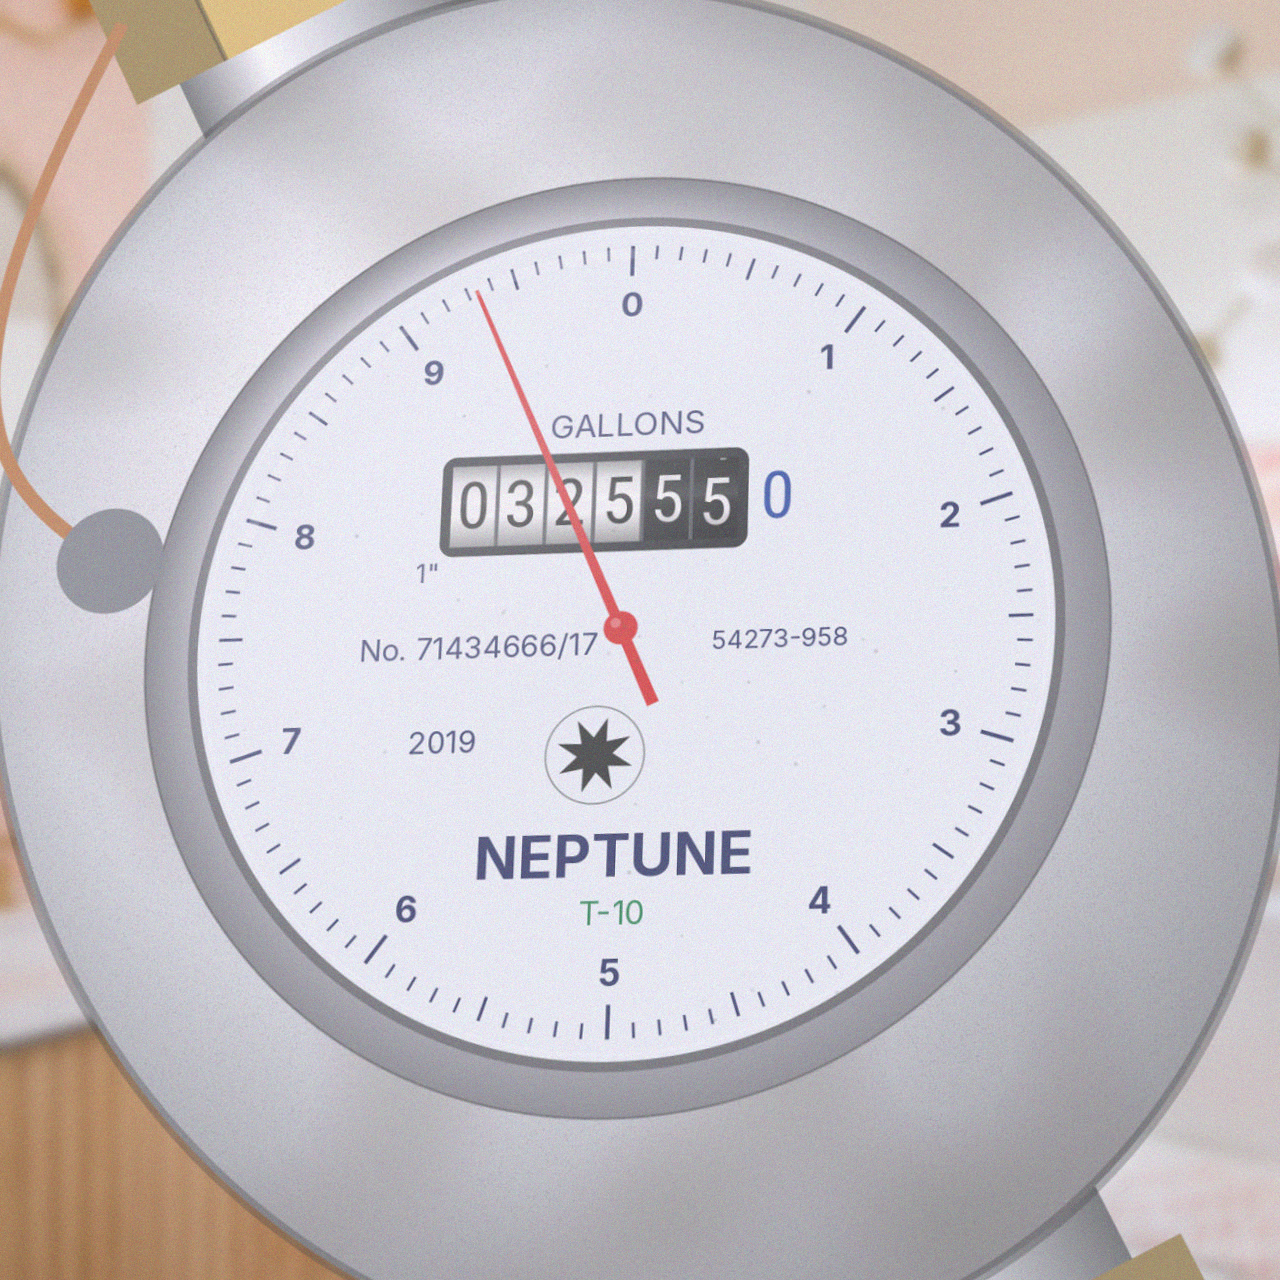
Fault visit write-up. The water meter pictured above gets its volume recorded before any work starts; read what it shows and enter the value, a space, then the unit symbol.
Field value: 325549.3 gal
